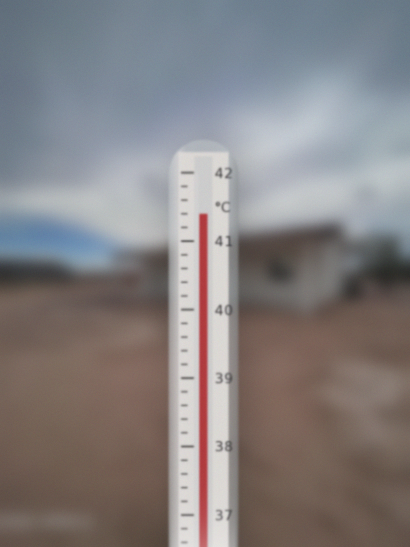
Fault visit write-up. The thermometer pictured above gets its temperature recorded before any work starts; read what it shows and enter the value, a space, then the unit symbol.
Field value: 41.4 °C
